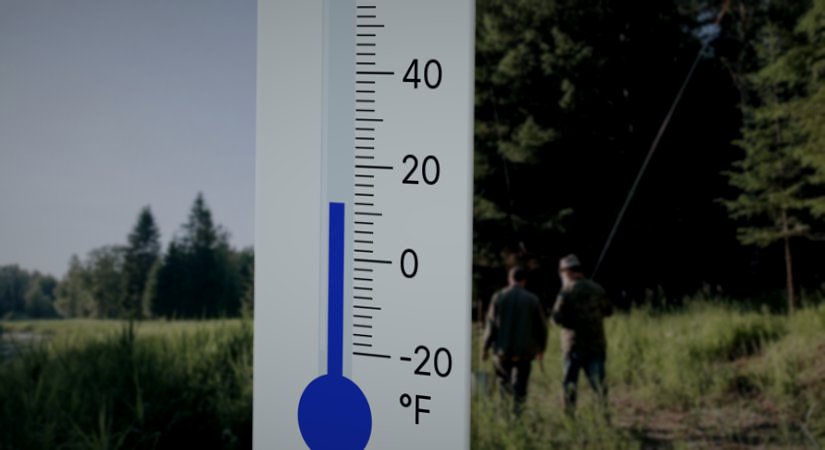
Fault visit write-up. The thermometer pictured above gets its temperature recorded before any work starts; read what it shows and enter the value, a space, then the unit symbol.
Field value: 12 °F
